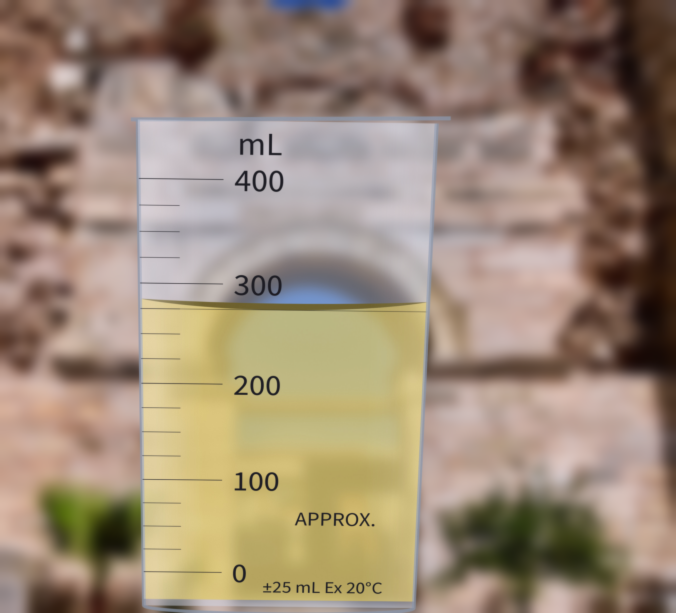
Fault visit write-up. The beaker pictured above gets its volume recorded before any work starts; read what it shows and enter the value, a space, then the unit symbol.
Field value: 275 mL
